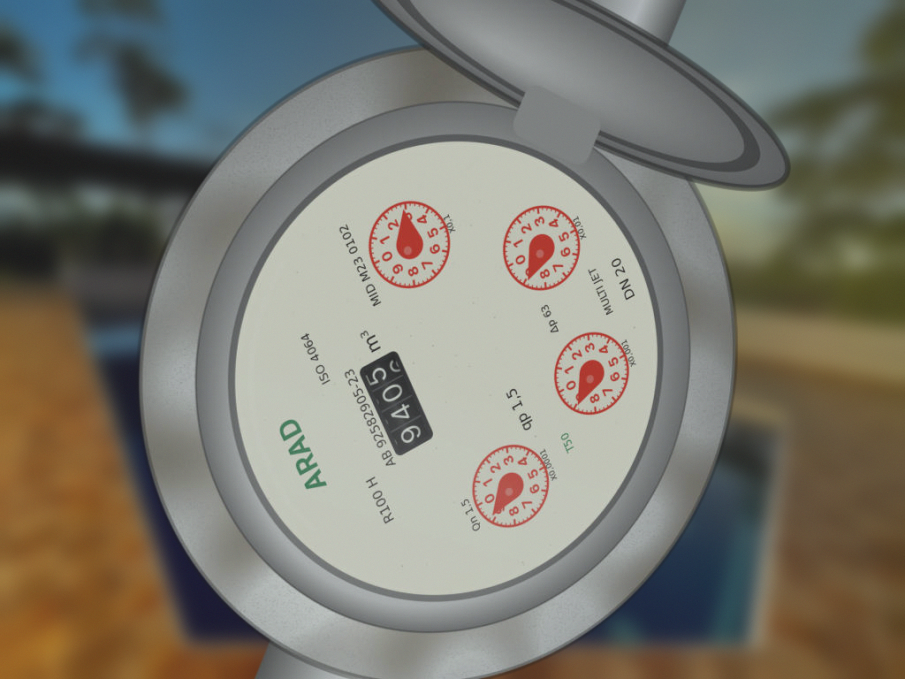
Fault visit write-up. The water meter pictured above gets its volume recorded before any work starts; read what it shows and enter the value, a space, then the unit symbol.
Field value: 9405.2889 m³
